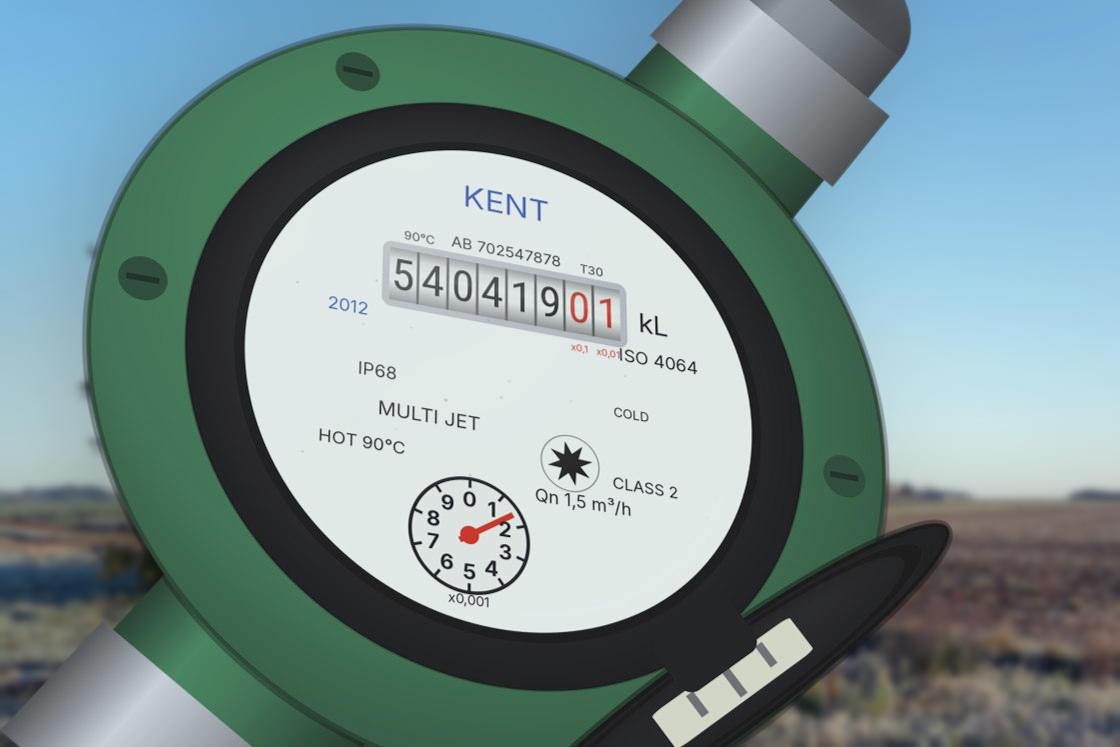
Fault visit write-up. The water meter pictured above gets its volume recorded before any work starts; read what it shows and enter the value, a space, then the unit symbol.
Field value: 540419.011 kL
